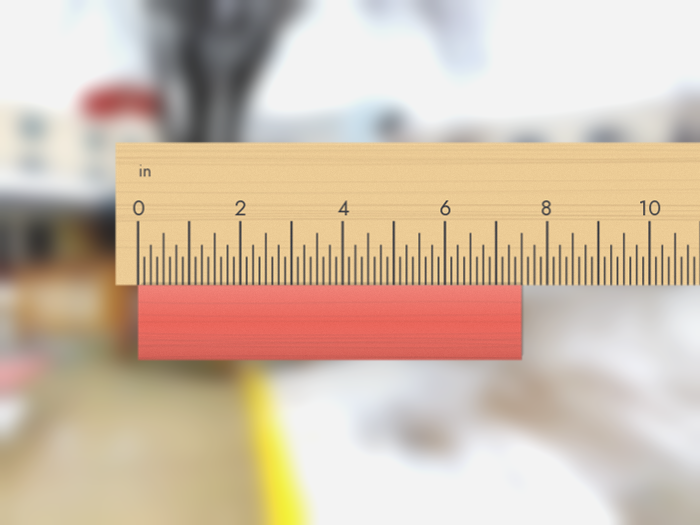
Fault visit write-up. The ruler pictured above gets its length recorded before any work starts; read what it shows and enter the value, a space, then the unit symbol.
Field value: 7.5 in
